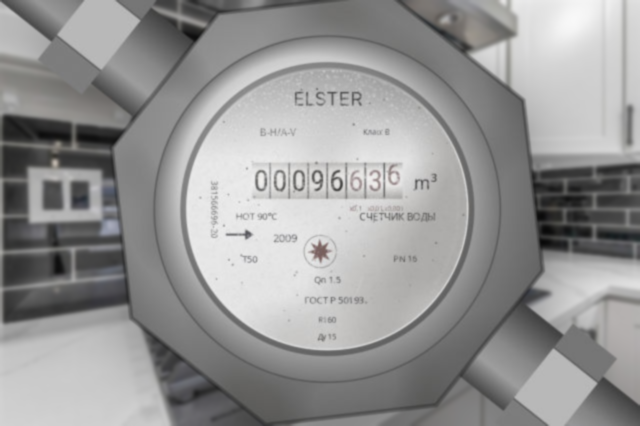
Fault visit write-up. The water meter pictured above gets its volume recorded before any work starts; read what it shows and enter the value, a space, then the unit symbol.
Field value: 96.636 m³
